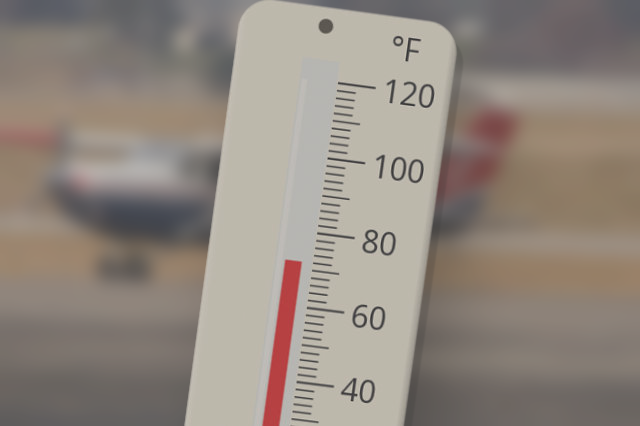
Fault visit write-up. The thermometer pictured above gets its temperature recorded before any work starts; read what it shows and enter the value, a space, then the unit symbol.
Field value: 72 °F
